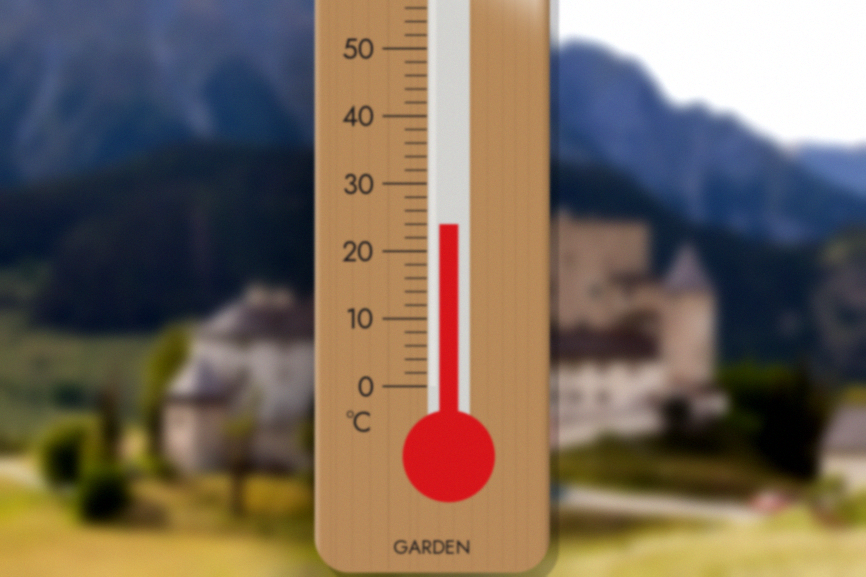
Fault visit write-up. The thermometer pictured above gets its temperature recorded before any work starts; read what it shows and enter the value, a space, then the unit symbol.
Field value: 24 °C
